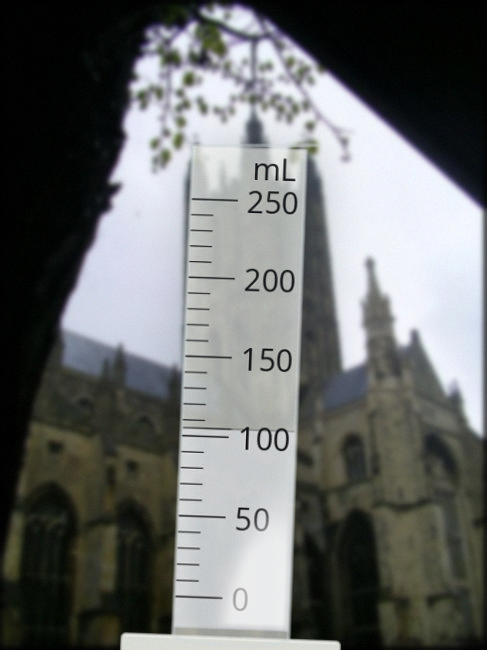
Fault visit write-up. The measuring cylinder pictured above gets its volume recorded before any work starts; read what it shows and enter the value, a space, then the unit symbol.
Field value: 105 mL
